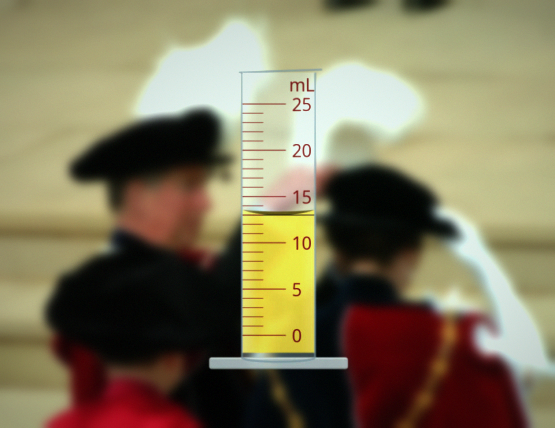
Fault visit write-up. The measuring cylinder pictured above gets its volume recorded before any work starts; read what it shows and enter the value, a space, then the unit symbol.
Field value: 13 mL
